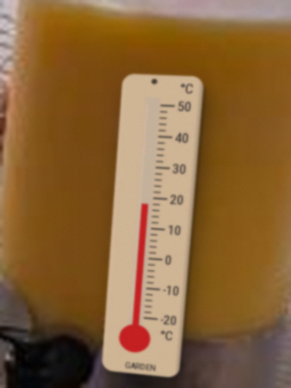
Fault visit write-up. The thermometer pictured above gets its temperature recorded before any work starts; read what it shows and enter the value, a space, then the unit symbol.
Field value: 18 °C
